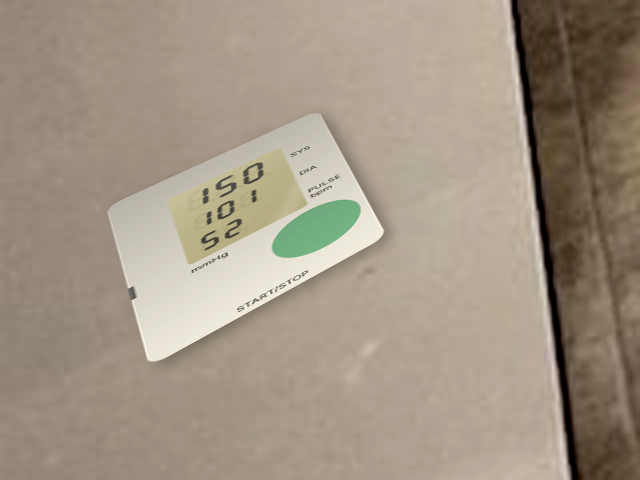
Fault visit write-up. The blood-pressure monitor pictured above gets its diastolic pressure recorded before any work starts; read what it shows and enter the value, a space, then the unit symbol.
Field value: 101 mmHg
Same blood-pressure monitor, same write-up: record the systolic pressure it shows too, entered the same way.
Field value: 150 mmHg
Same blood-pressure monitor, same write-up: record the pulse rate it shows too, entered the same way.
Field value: 52 bpm
